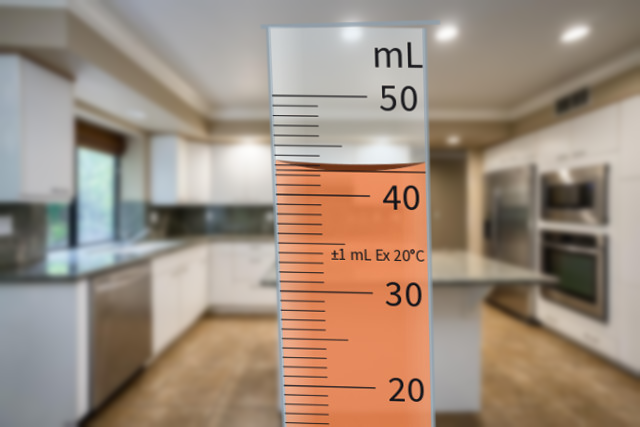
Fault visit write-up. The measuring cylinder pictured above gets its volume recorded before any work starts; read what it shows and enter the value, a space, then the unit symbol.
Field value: 42.5 mL
